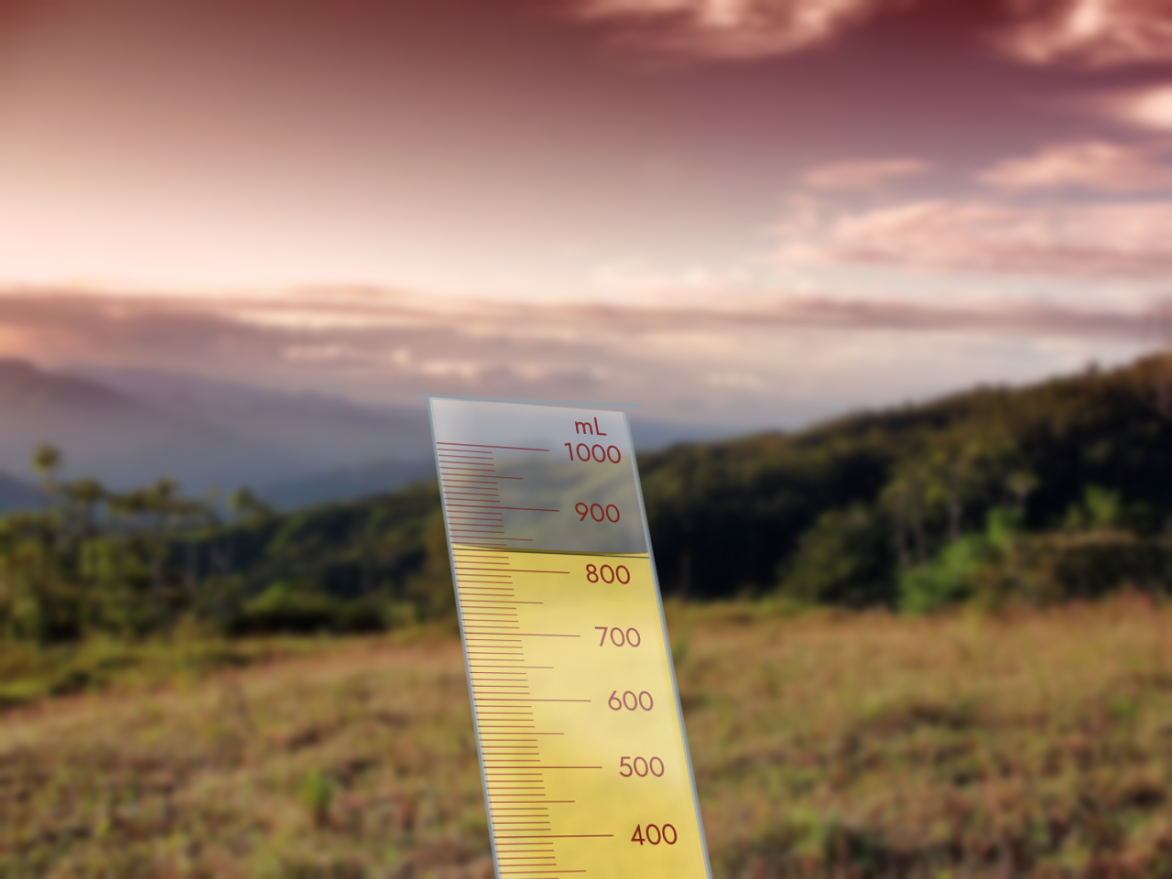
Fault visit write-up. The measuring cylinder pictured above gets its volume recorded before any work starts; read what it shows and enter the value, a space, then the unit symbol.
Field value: 830 mL
